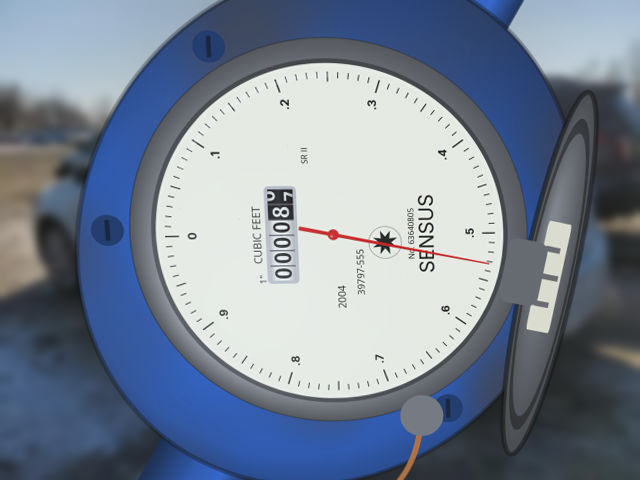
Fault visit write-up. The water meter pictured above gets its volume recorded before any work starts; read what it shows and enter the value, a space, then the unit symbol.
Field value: 86.53 ft³
